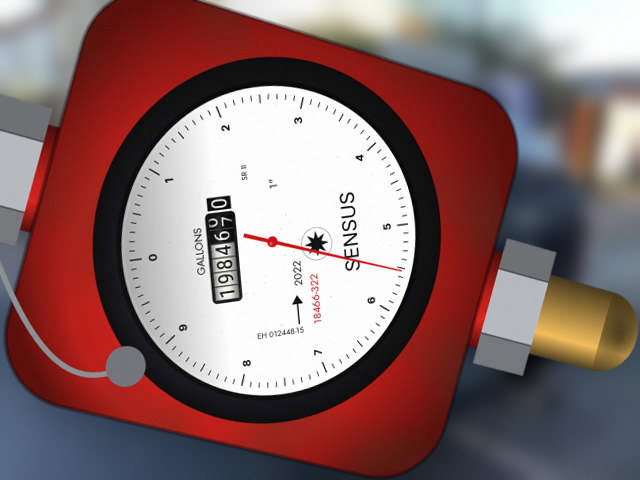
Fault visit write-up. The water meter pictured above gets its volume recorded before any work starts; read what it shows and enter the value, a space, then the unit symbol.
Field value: 1984665.5 gal
